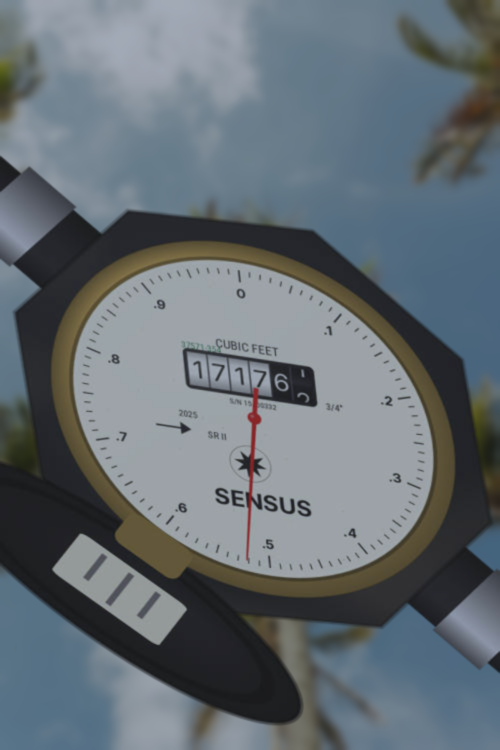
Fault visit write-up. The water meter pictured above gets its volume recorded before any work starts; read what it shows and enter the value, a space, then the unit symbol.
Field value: 171761.52 ft³
